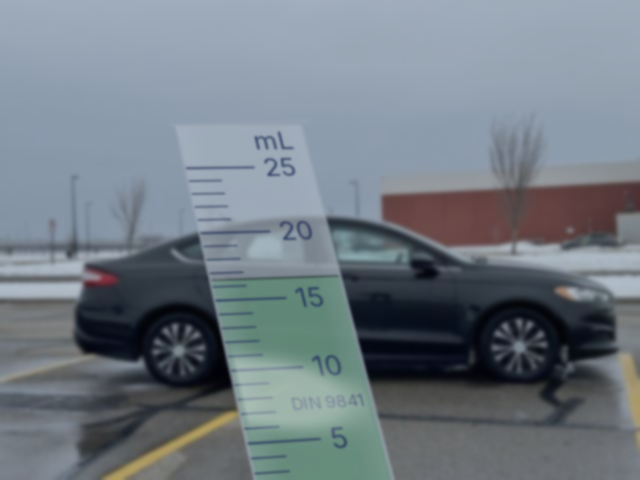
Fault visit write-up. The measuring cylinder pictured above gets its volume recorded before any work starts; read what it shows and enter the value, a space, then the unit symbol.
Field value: 16.5 mL
